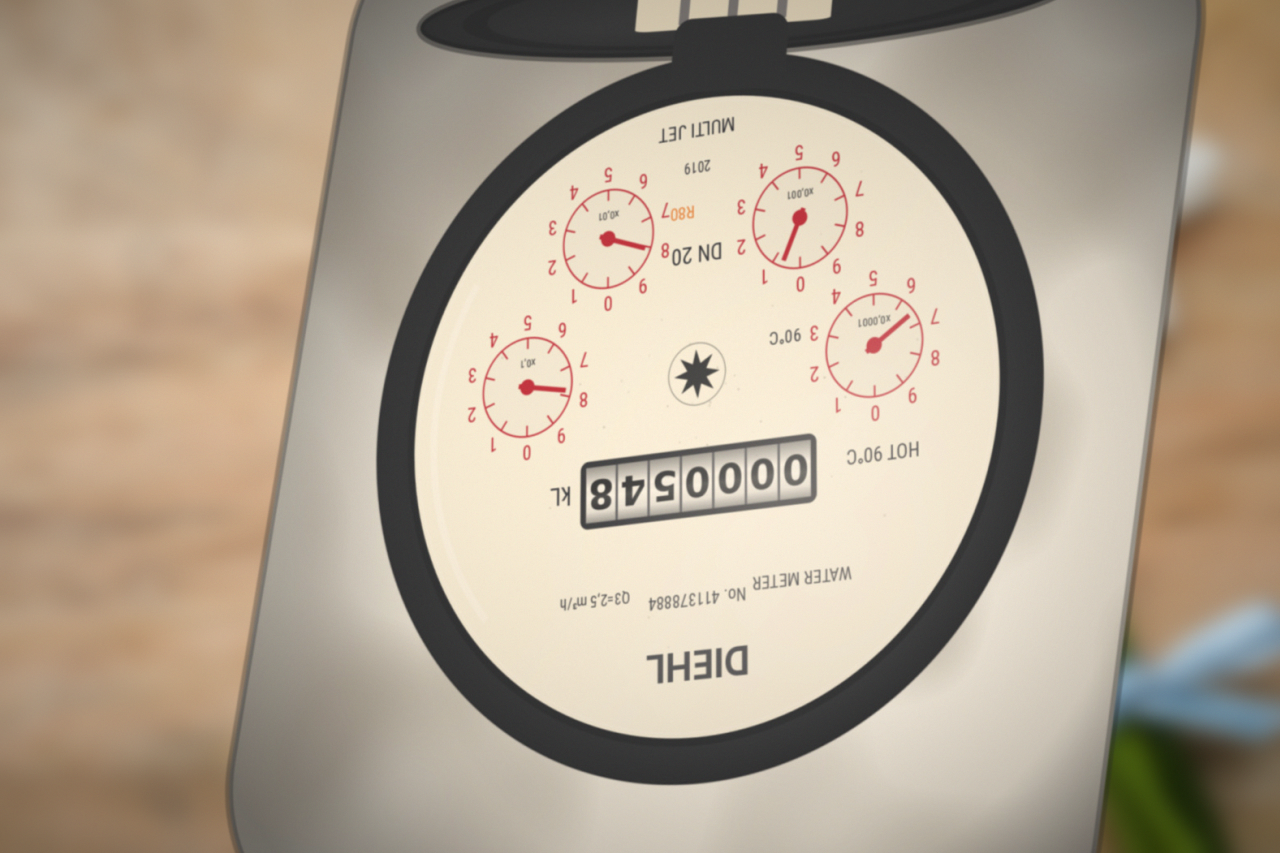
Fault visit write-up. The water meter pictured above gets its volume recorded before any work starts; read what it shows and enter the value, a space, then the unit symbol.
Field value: 548.7806 kL
